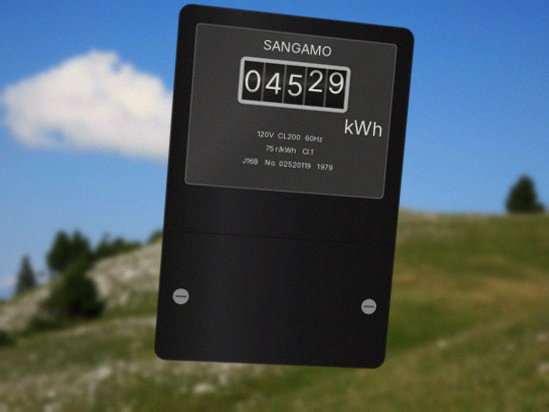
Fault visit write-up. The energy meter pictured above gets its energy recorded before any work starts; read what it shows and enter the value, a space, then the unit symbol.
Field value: 4529 kWh
